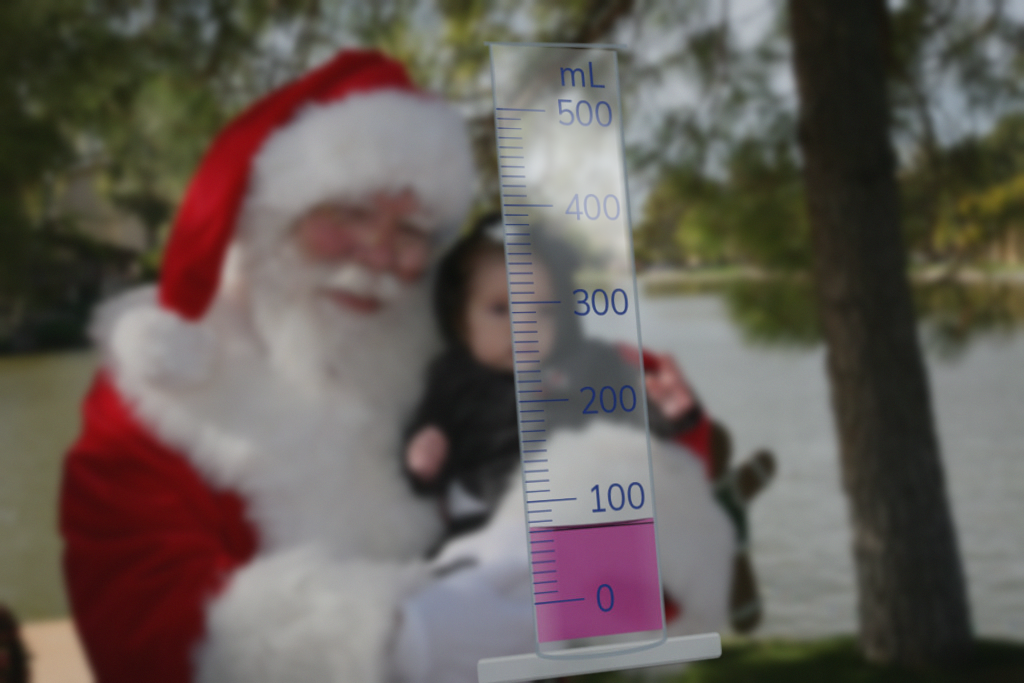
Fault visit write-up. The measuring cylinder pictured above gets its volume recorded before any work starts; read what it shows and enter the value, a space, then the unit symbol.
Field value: 70 mL
